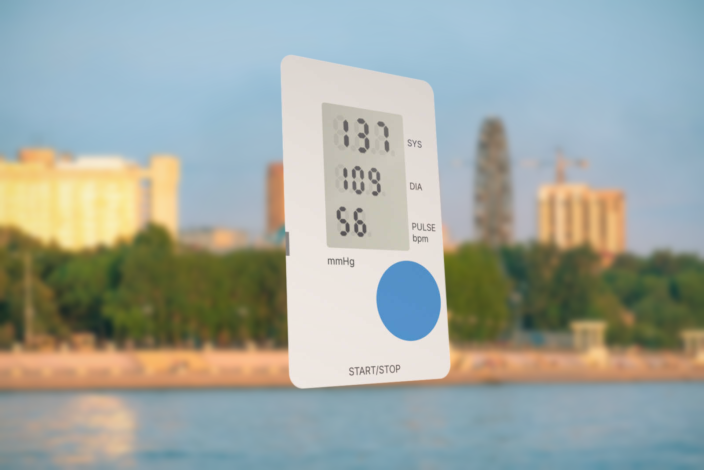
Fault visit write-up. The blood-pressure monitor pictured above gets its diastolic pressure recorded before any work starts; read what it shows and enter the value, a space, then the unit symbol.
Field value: 109 mmHg
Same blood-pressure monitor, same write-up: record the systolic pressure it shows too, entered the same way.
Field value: 137 mmHg
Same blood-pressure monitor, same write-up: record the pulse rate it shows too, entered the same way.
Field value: 56 bpm
